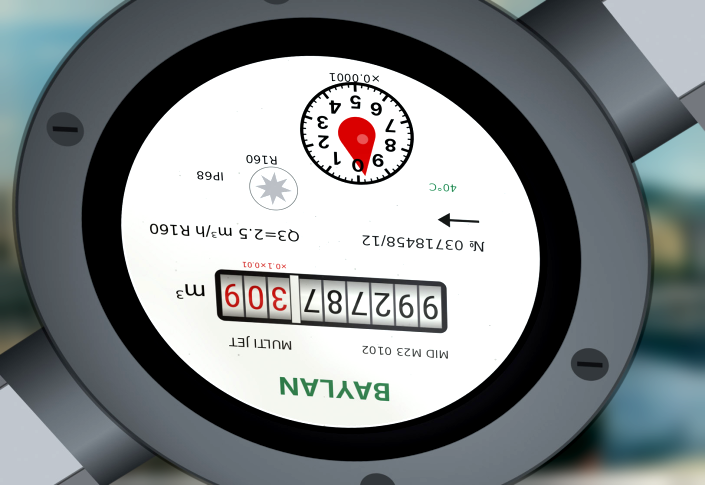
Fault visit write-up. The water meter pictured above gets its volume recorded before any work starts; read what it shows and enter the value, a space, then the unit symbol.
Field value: 992787.3089 m³
